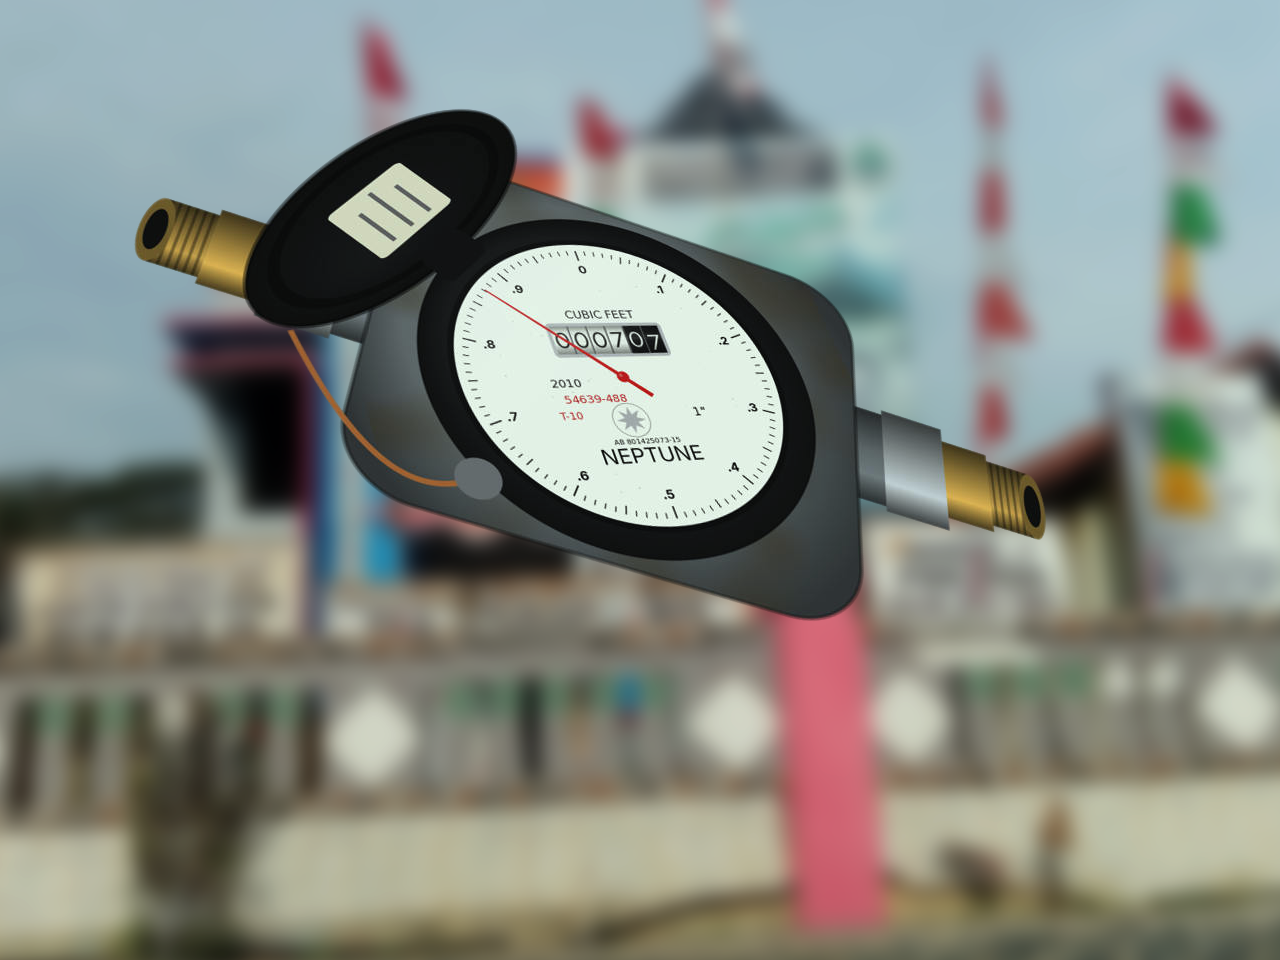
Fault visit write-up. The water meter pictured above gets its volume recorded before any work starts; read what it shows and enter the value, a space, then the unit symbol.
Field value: 706.87 ft³
